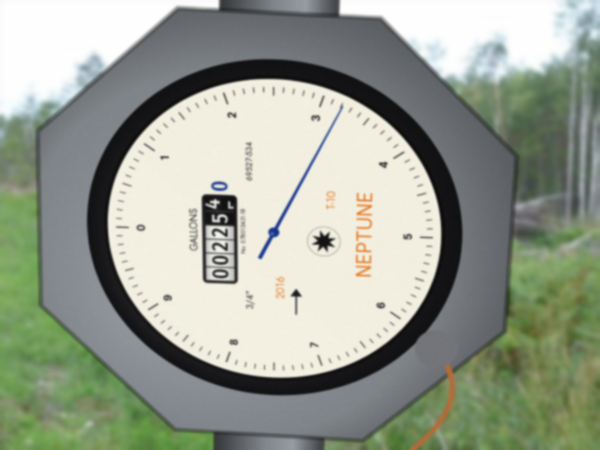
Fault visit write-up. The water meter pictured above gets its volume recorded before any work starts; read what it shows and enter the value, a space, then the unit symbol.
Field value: 22543.2 gal
